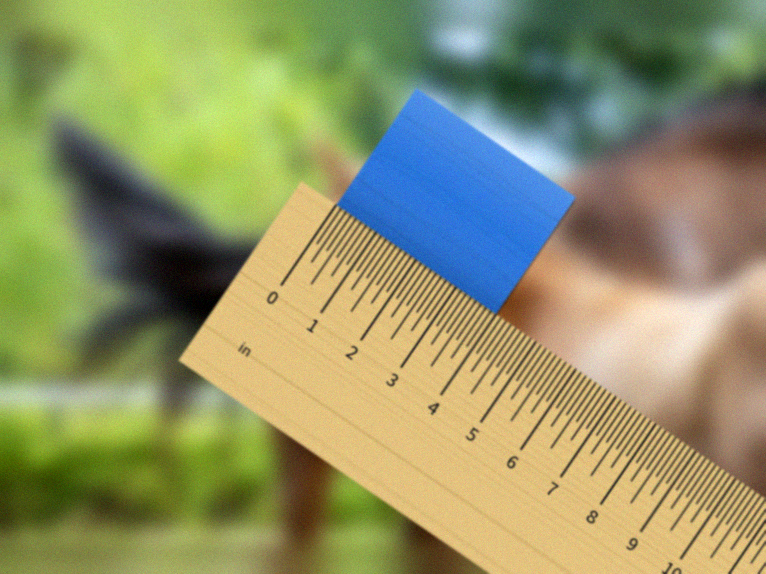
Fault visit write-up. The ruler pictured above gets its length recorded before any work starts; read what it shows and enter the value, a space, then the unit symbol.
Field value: 4 in
